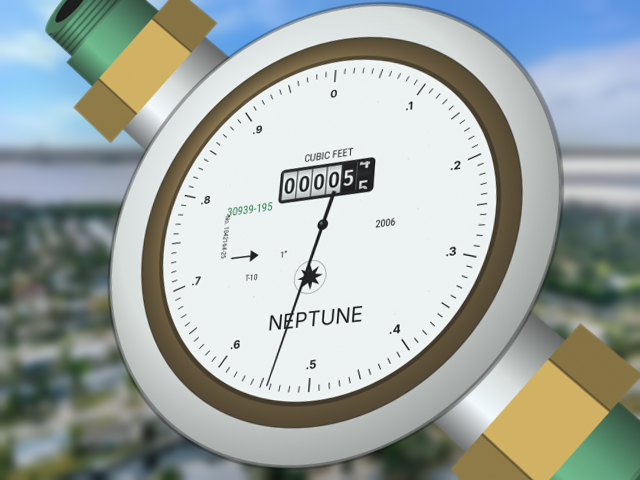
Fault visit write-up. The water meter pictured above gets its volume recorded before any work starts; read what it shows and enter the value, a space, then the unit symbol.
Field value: 54.54 ft³
